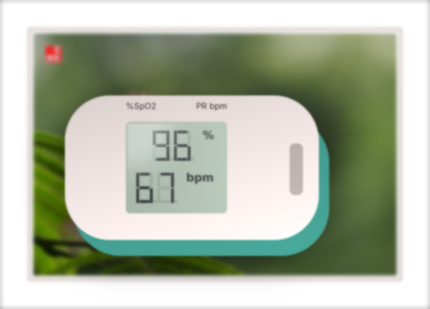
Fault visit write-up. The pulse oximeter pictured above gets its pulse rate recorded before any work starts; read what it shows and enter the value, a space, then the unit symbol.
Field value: 67 bpm
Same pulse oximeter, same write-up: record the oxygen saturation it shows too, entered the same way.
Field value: 96 %
